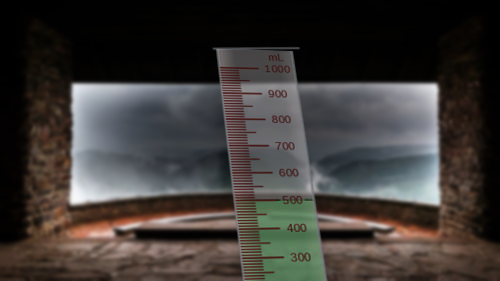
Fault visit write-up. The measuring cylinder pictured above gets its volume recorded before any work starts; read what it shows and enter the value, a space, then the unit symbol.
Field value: 500 mL
